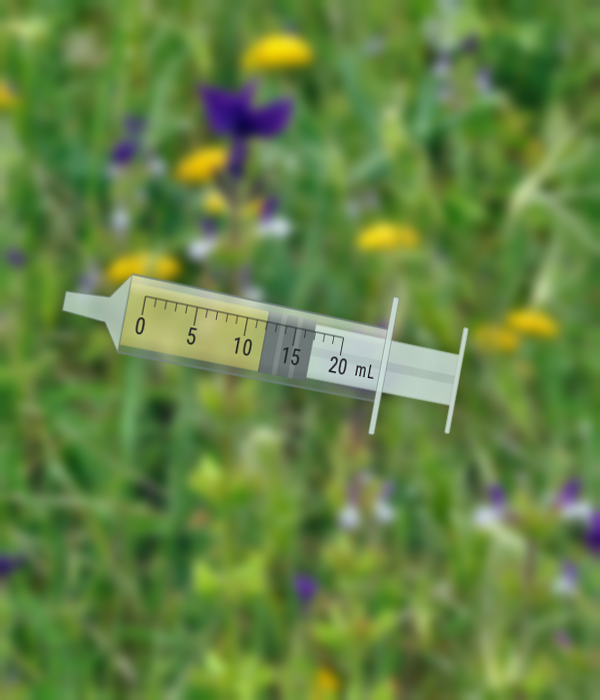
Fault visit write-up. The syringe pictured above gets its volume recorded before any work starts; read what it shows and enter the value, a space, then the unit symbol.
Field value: 12 mL
